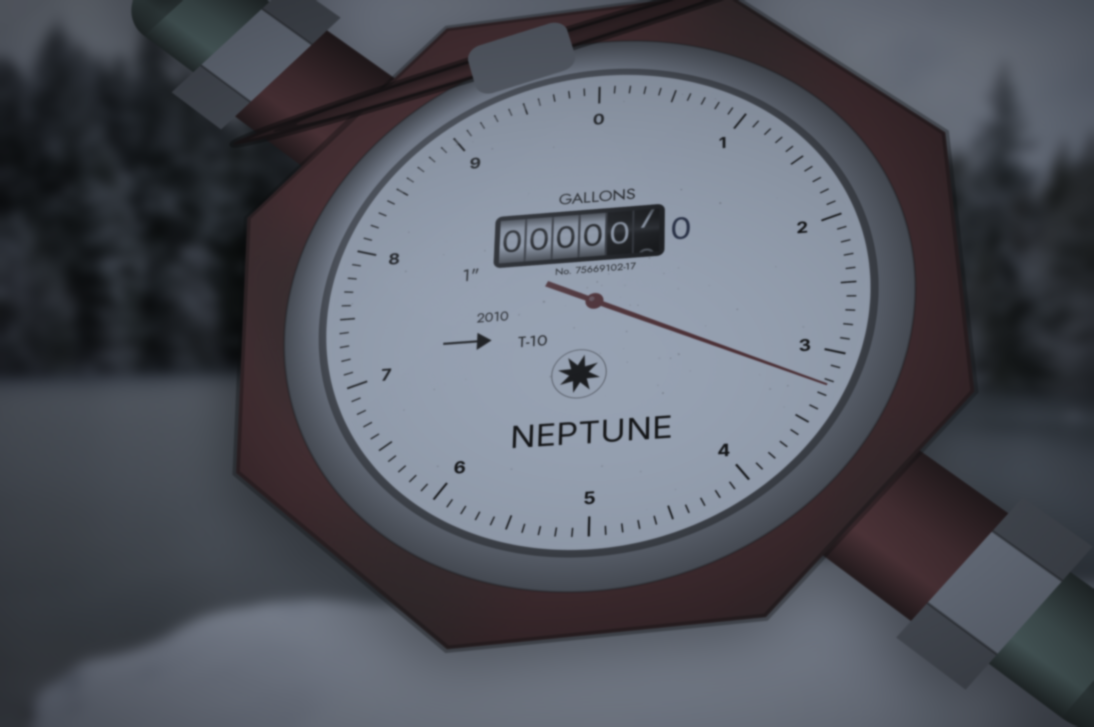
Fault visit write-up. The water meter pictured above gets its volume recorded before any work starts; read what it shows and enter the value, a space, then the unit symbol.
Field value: 73.2 gal
